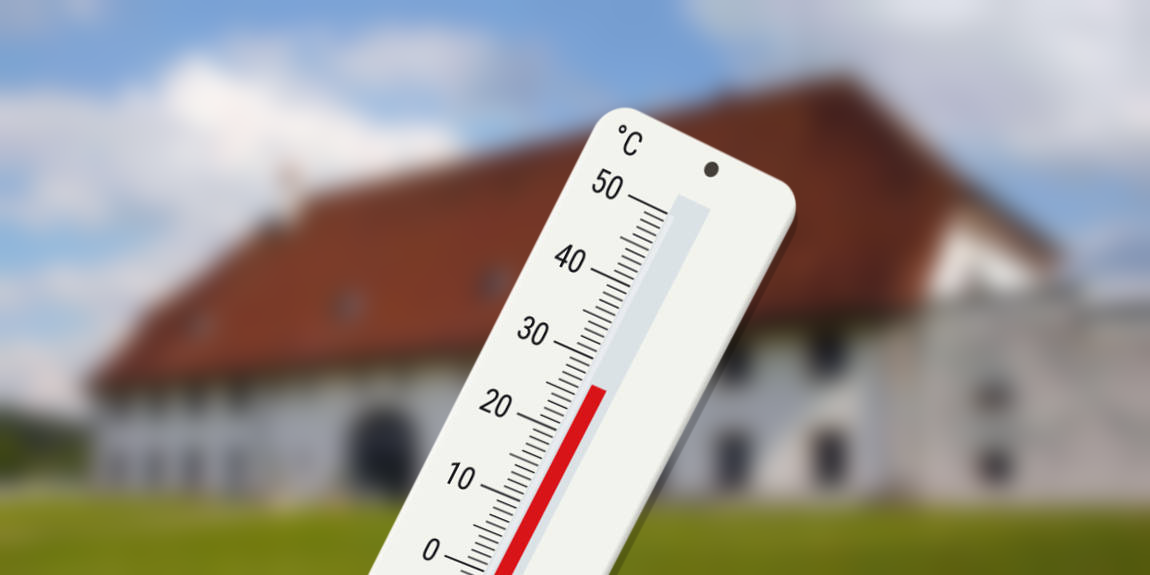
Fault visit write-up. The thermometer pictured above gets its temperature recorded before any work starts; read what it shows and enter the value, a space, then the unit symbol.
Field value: 27 °C
